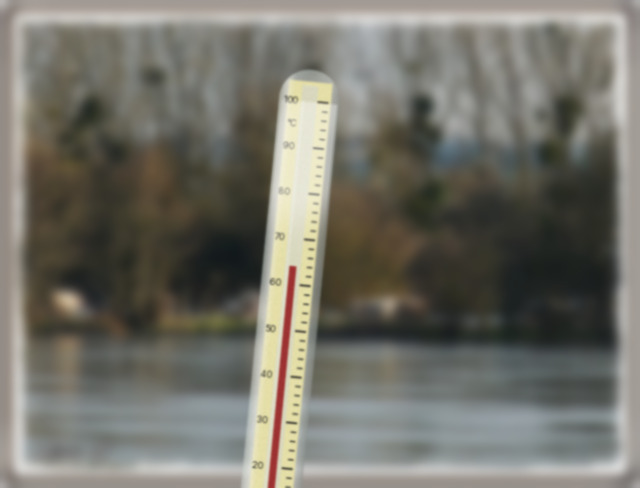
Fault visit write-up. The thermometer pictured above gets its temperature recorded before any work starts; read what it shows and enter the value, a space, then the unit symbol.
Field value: 64 °C
